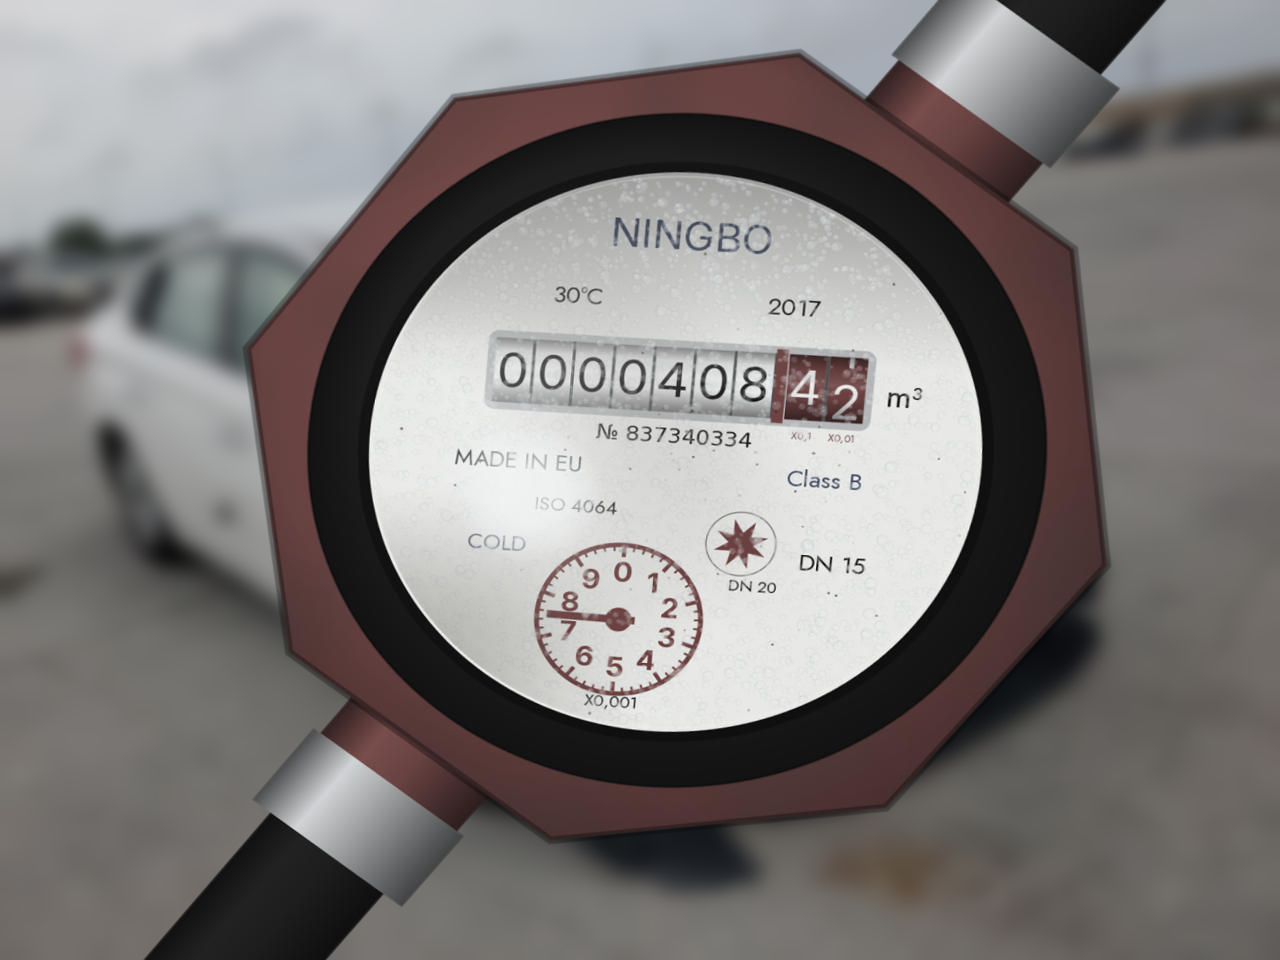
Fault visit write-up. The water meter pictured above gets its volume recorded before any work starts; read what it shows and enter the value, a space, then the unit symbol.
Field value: 408.417 m³
